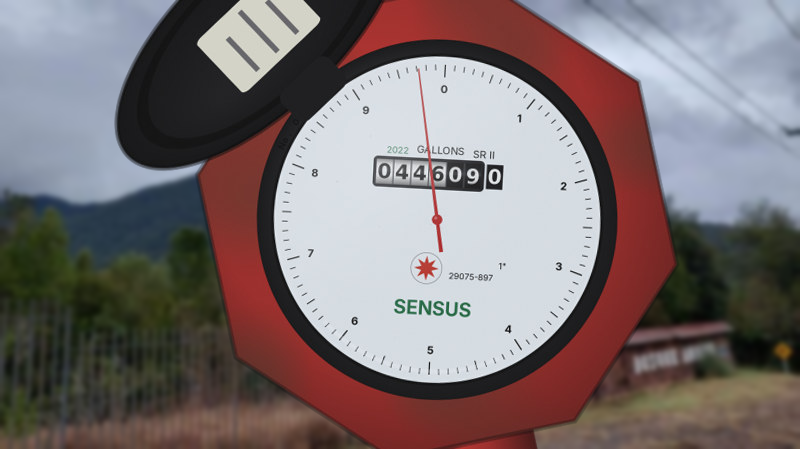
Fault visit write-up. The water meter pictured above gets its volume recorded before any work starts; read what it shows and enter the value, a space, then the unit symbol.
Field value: 446089.7 gal
